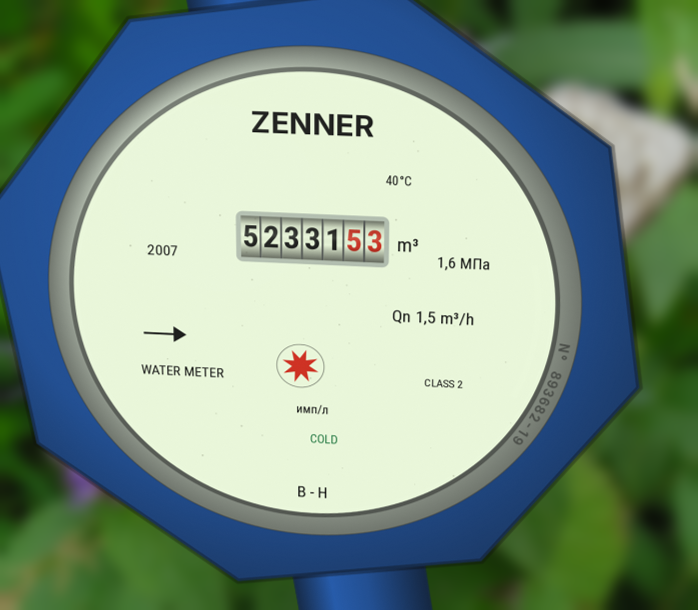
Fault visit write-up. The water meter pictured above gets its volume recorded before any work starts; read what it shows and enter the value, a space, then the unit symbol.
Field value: 52331.53 m³
